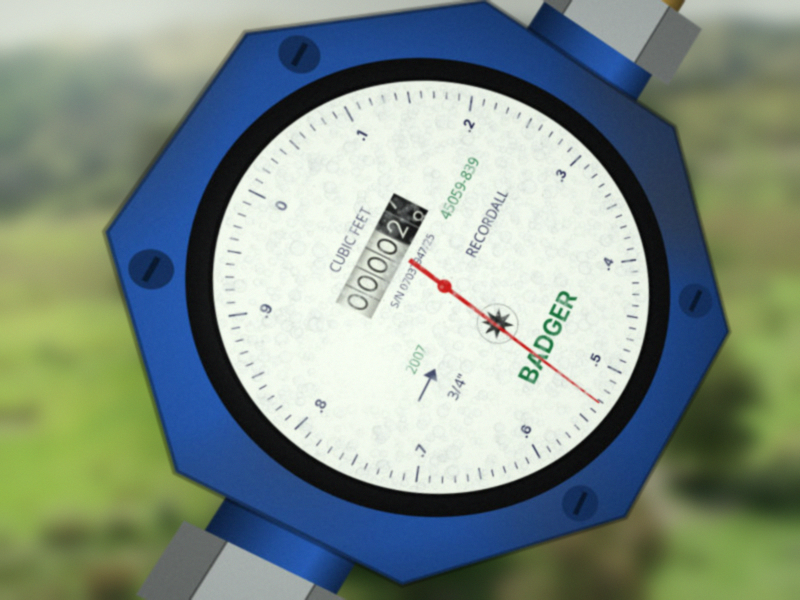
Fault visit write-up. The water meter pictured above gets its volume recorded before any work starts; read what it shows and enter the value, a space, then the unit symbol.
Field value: 27.53 ft³
